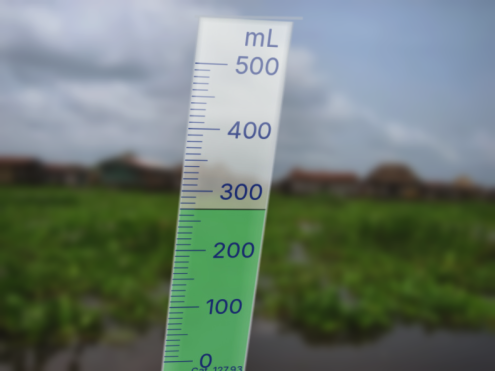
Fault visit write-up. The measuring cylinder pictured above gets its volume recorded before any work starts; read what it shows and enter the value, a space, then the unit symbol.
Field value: 270 mL
